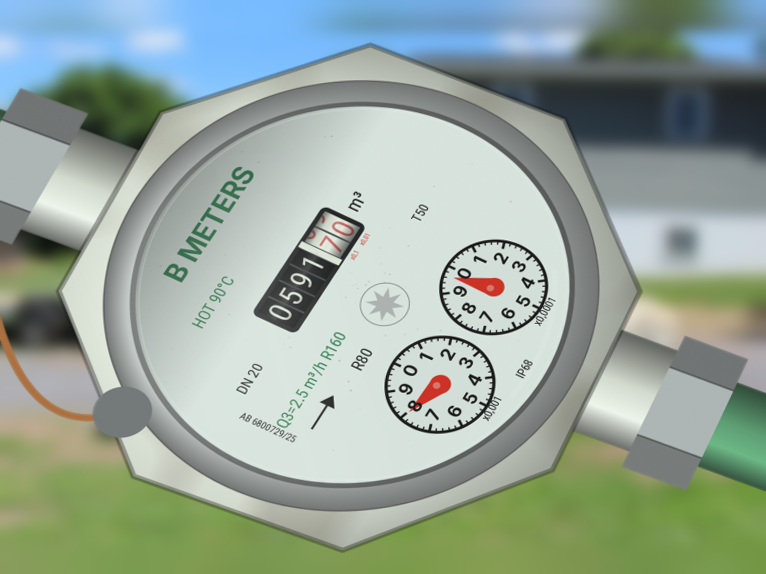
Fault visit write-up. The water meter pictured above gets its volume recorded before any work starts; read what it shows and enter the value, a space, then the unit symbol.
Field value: 591.6979 m³
